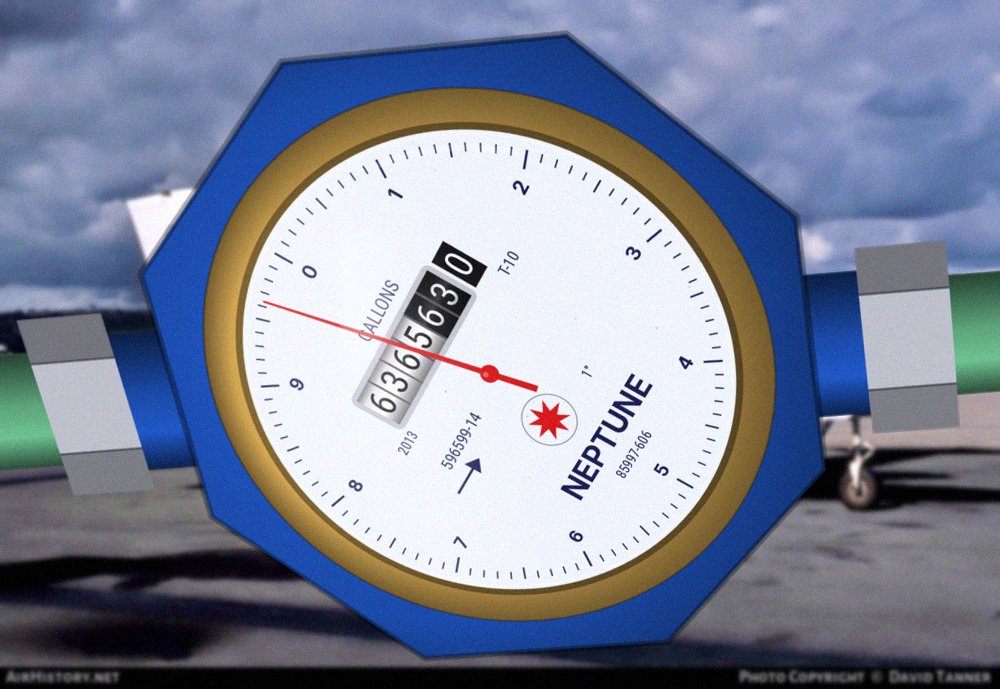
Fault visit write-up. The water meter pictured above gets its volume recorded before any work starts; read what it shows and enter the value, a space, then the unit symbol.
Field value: 6365629.6 gal
